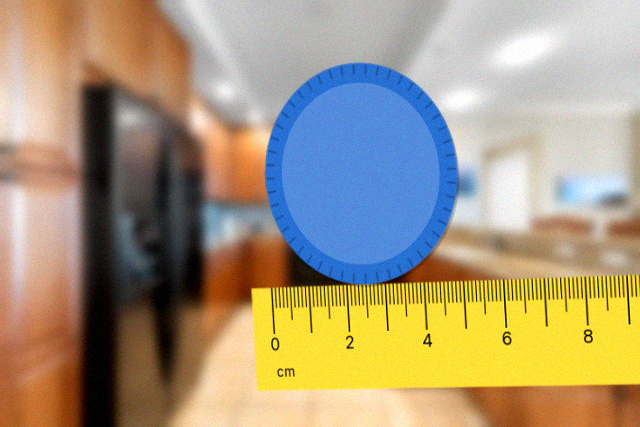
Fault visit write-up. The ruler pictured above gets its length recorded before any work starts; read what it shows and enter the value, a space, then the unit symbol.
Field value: 5 cm
